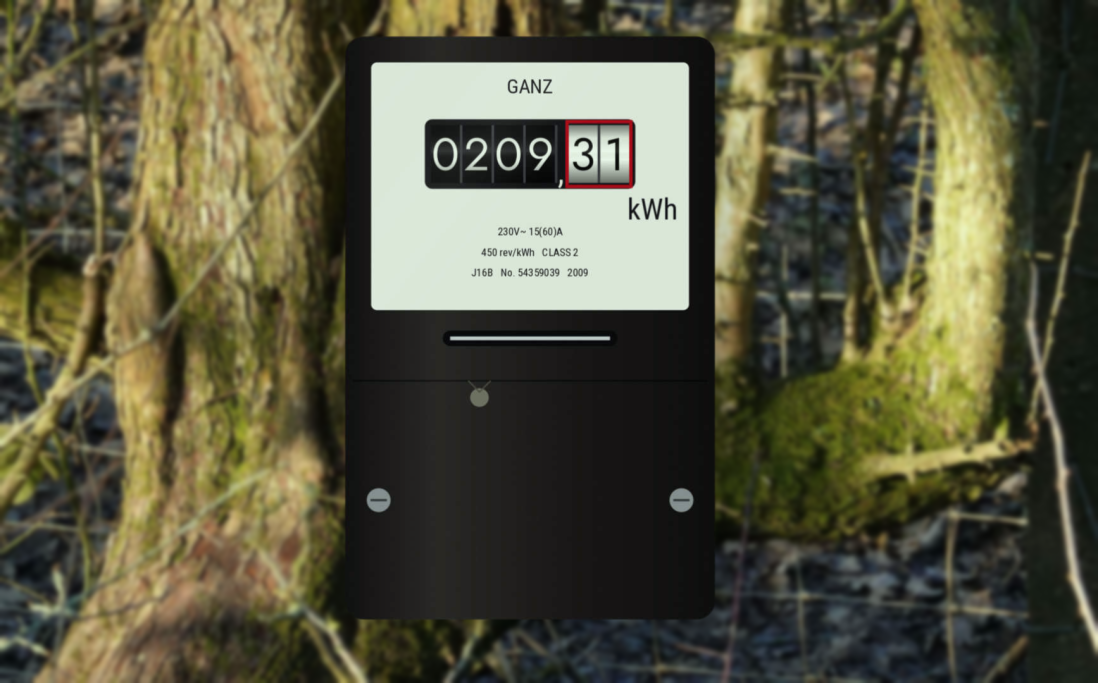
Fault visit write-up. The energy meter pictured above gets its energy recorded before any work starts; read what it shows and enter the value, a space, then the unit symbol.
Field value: 209.31 kWh
